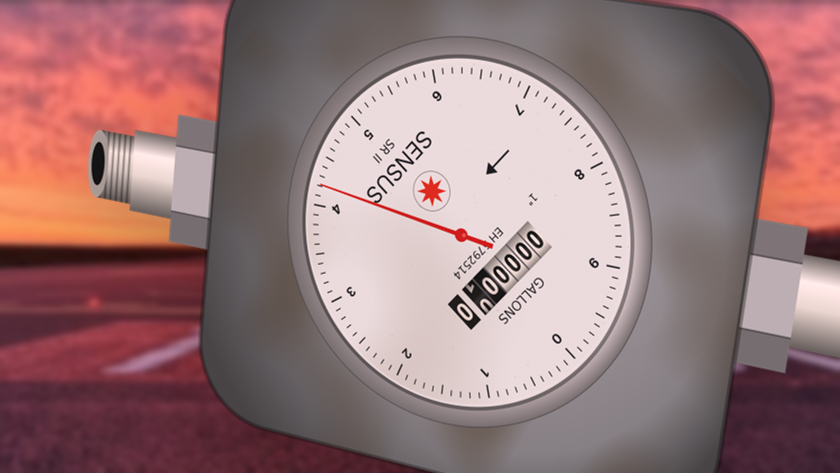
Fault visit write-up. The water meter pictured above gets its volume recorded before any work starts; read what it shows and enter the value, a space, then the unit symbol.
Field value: 4.2 gal
